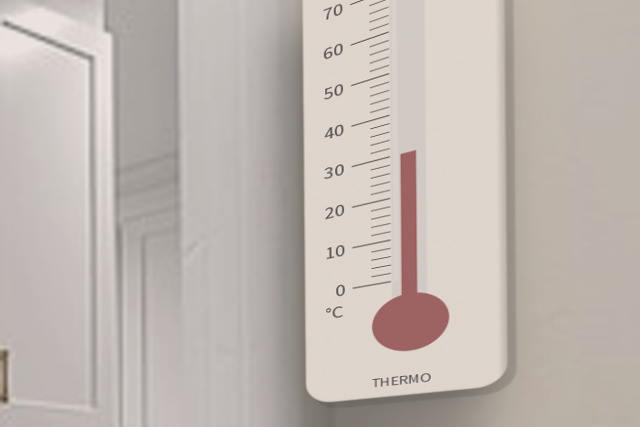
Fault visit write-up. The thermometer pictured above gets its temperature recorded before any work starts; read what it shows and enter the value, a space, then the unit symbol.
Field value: 30 °C
